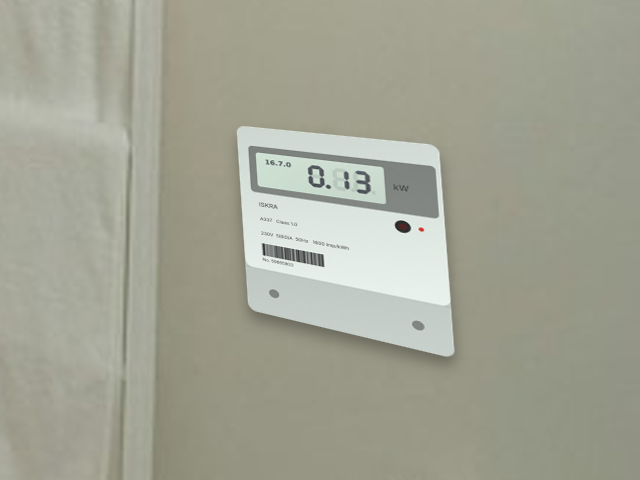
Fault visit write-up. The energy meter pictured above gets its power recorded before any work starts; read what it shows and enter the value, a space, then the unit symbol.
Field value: 0.13 kW
